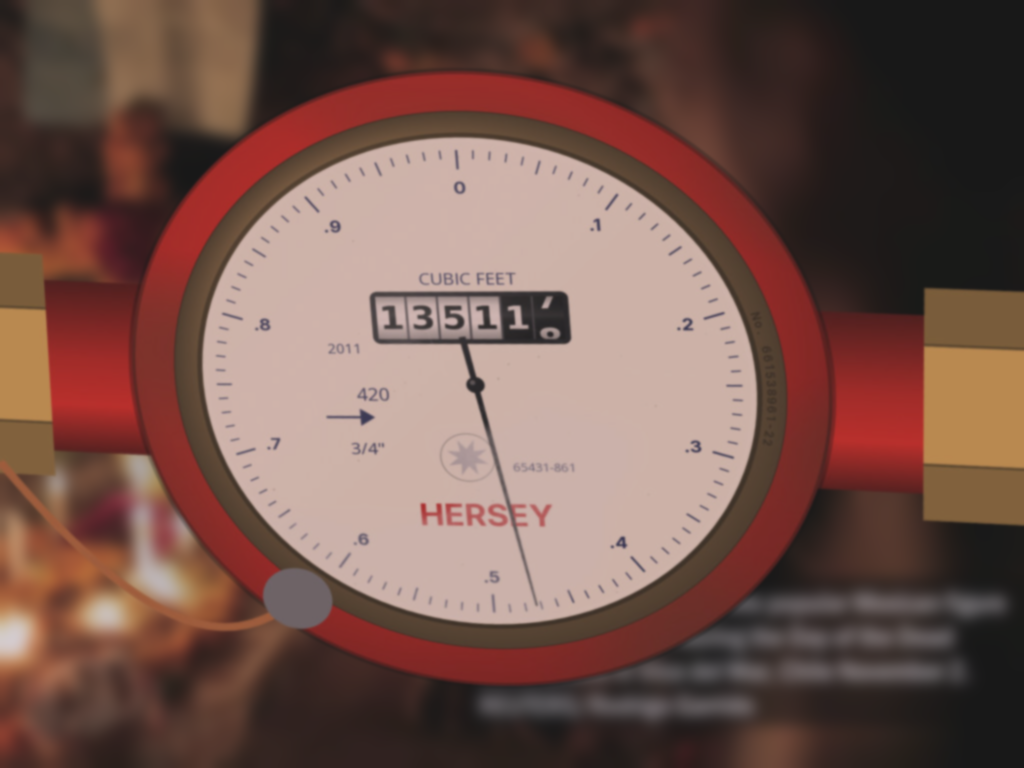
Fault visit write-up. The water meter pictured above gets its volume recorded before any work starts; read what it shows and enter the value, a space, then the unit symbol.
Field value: 135117.47 ft³
